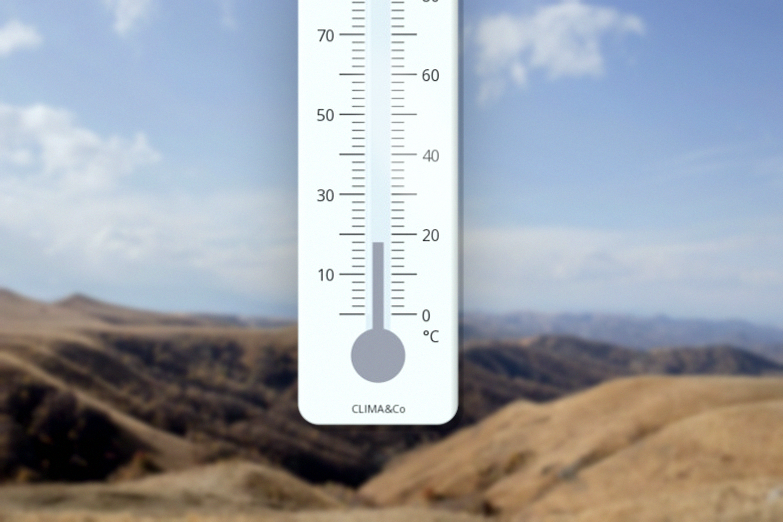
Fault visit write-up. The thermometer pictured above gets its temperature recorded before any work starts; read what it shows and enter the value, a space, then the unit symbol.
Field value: 18 °C
